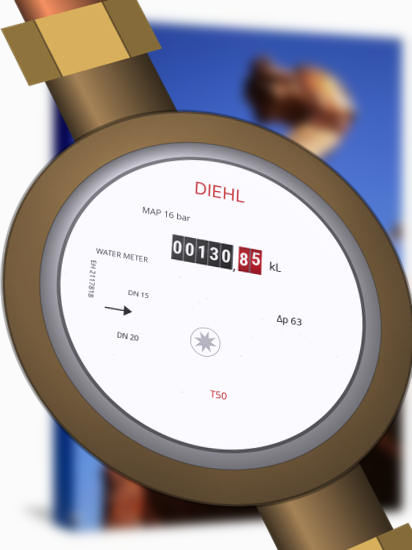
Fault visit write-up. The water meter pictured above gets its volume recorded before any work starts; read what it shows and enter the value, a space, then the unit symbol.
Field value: 130.85 kL
